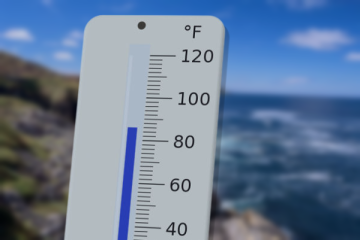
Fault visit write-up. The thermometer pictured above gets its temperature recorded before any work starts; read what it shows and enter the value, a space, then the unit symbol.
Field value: 86 °F
